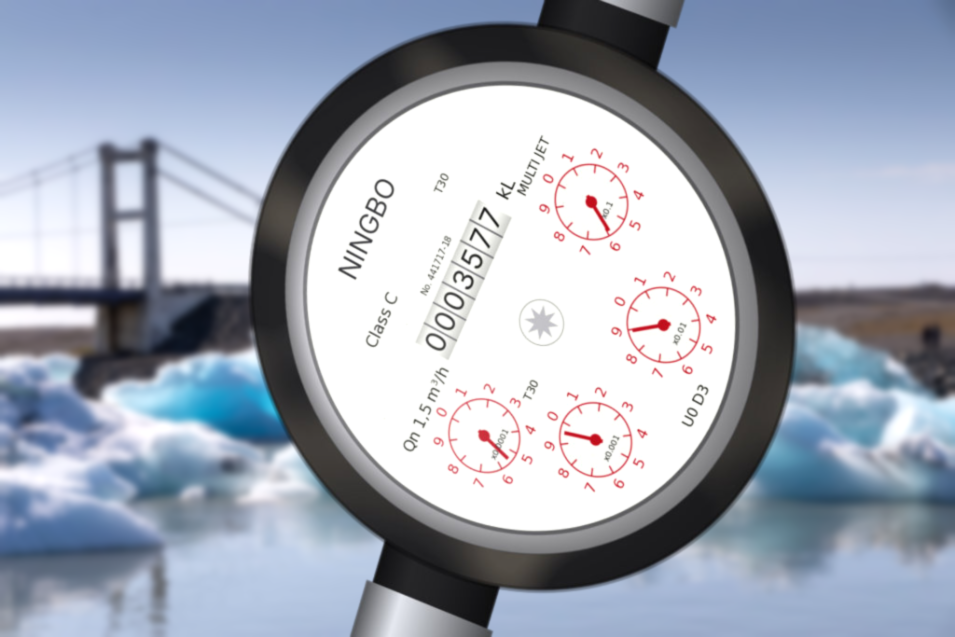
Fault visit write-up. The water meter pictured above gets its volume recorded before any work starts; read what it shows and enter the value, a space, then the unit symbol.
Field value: 3577.5895 kL
